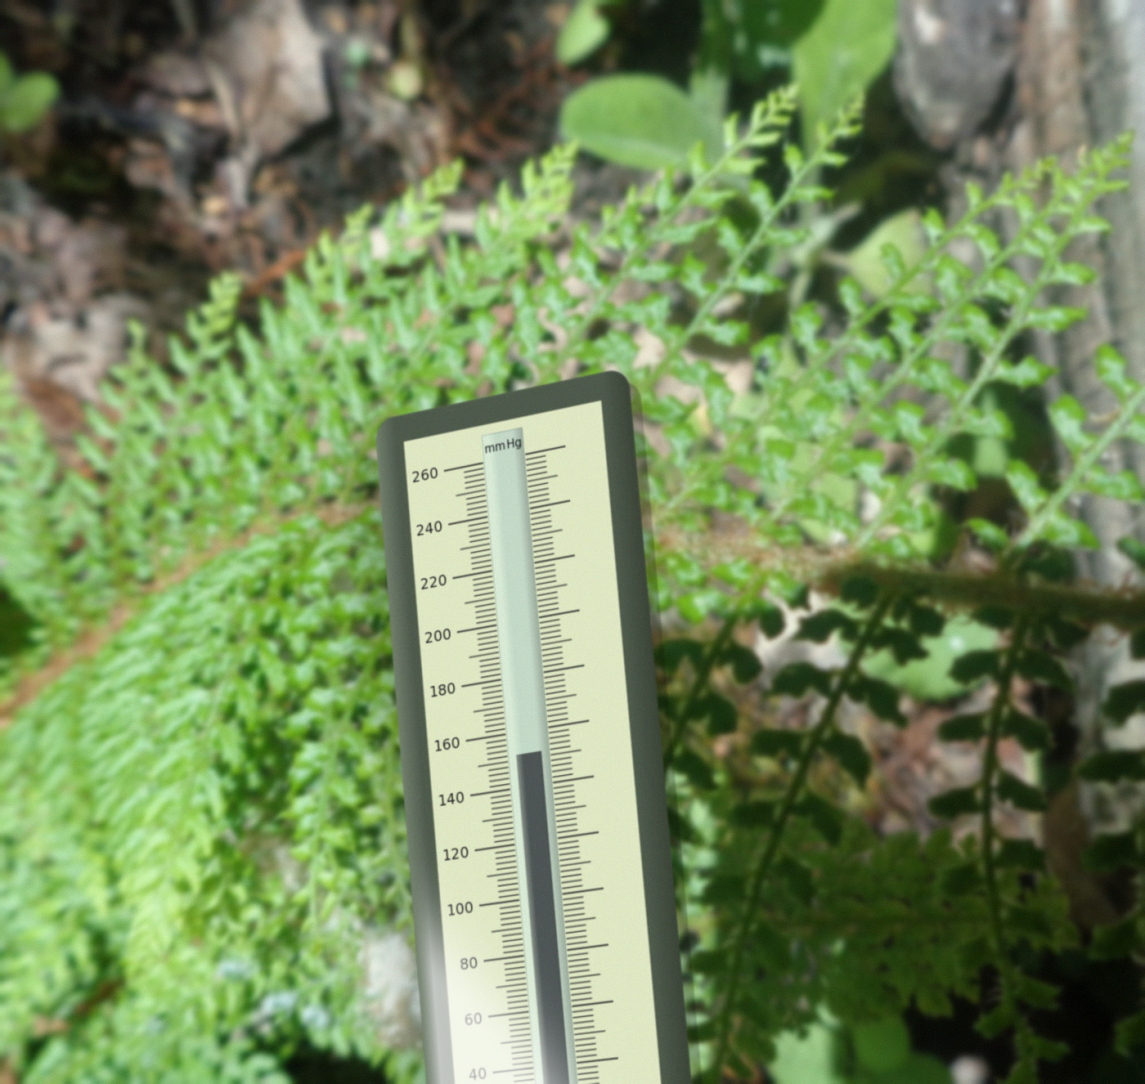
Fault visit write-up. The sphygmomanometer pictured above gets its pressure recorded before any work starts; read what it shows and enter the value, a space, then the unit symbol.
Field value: 152 mmHg
